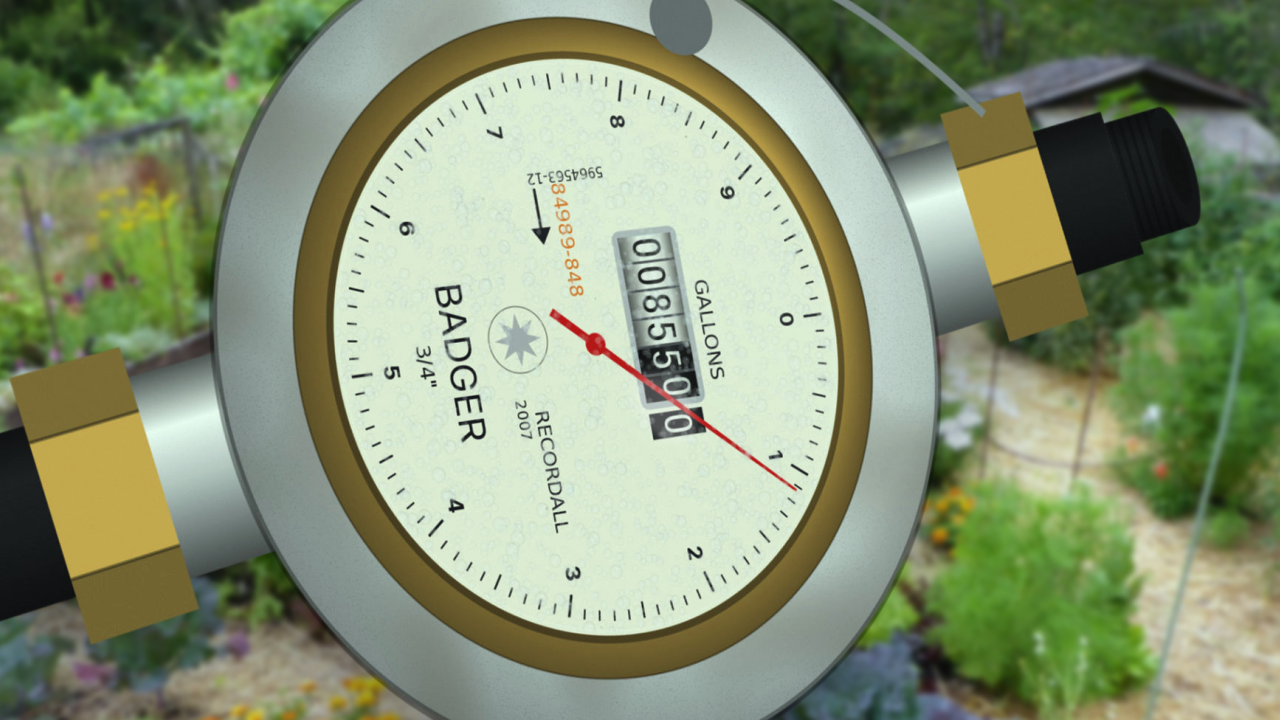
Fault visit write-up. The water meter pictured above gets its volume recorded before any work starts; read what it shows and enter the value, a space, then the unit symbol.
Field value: 85501.1 gal
